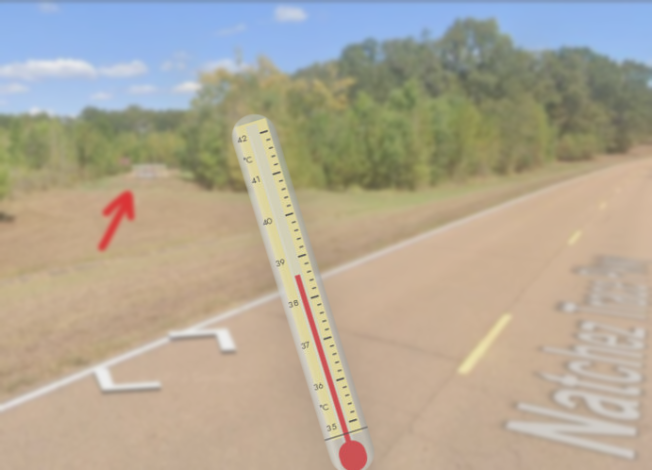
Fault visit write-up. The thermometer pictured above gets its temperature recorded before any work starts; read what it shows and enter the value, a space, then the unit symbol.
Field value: 38.6 °C
